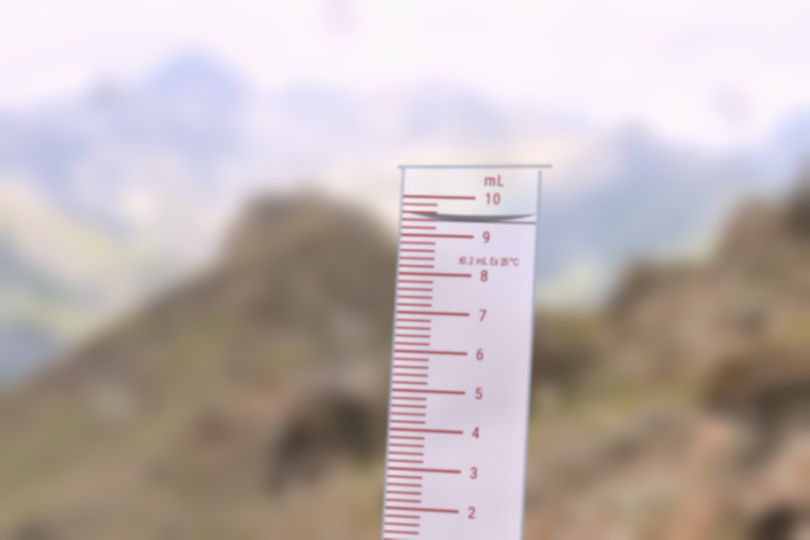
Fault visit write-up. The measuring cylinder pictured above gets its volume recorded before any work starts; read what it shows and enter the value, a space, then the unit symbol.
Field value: 9.4 mL
